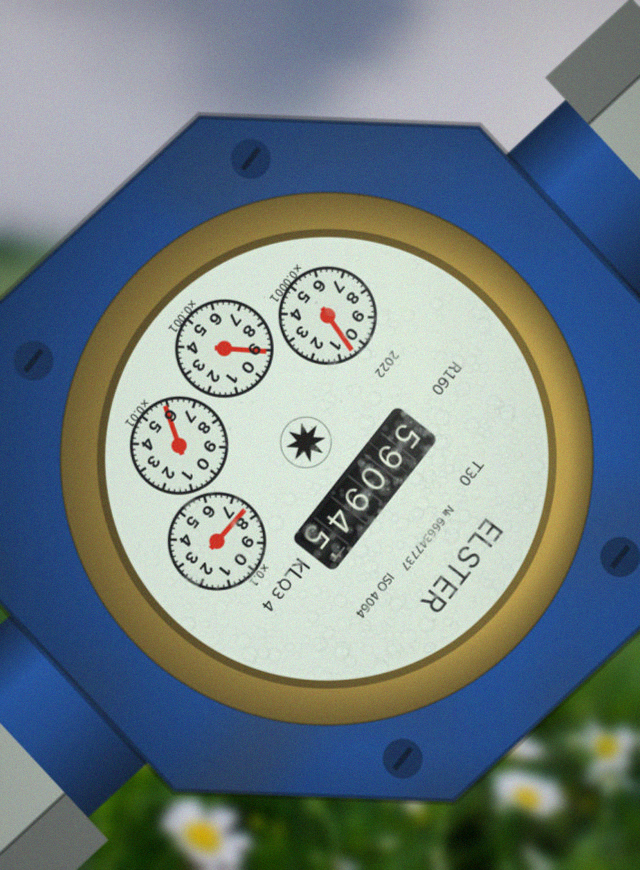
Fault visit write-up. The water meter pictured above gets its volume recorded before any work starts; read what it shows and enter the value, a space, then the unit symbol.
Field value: 590944.7590 kL
